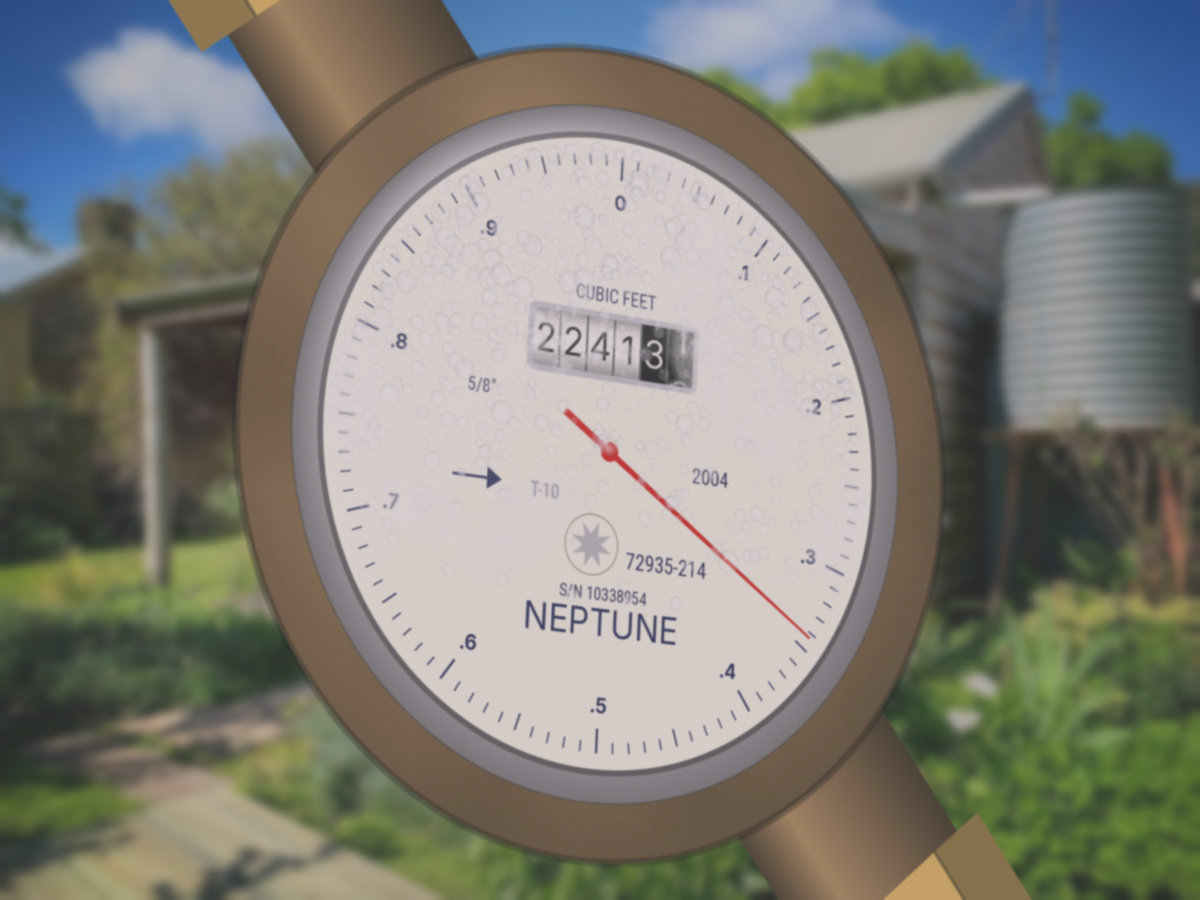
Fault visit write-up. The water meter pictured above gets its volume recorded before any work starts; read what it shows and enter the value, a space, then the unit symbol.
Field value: 224131.34 ft³
